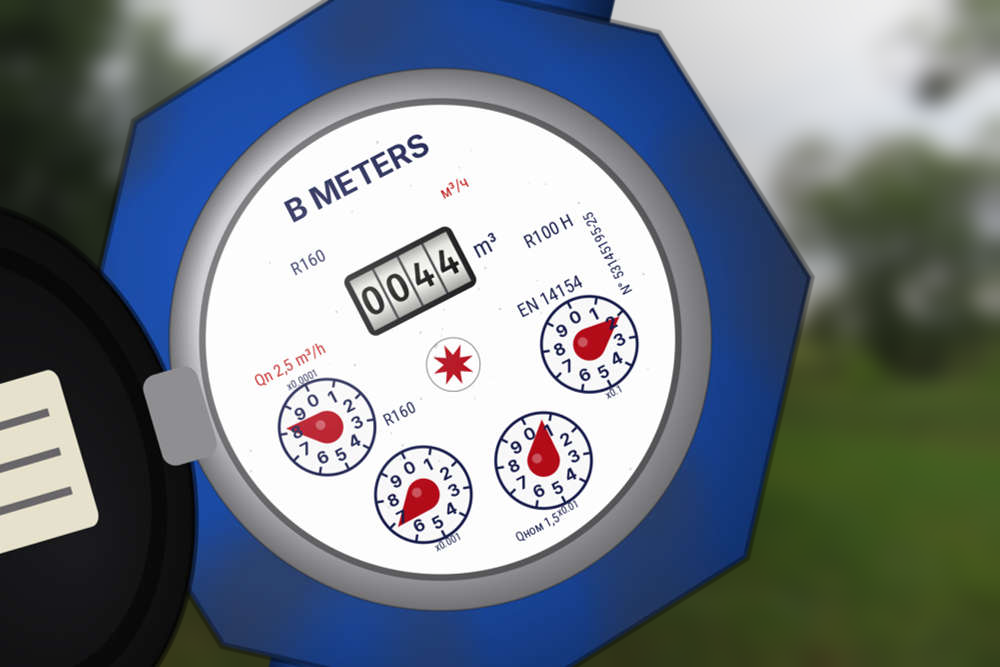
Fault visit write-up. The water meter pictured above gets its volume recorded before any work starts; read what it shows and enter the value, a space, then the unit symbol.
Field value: 44.2068 m³
